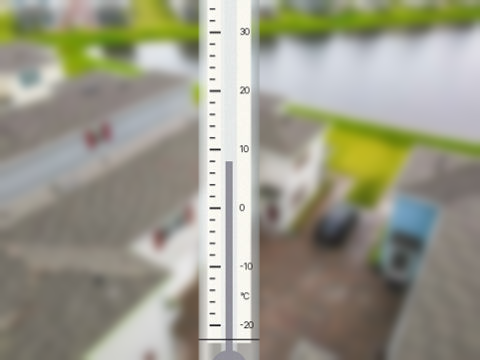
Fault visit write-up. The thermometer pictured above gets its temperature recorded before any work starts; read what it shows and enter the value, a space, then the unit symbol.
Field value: 8 °C
